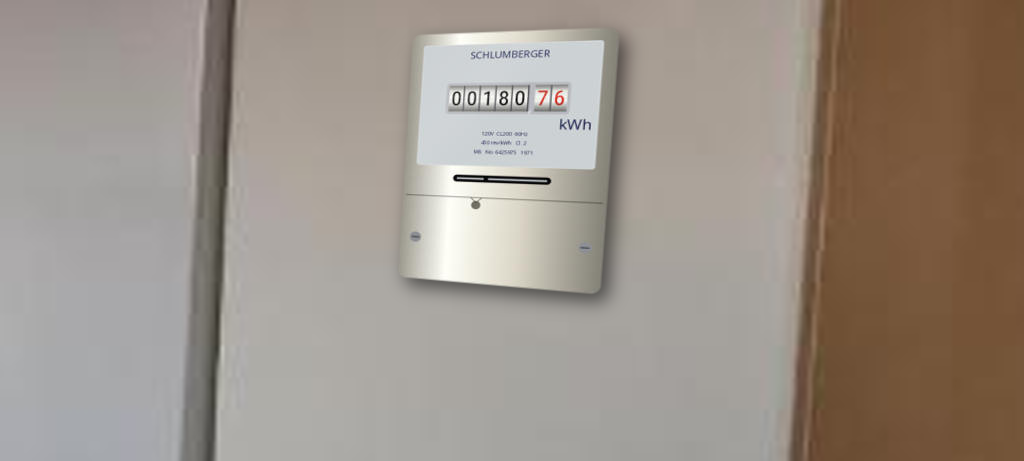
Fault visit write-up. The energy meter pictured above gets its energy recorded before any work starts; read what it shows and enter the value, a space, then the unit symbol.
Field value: 180.76 kWh
